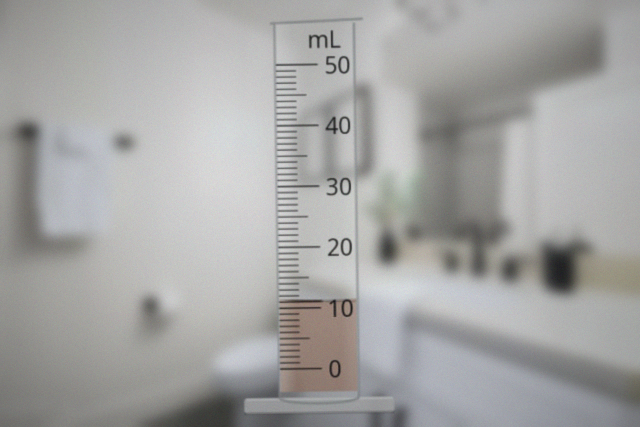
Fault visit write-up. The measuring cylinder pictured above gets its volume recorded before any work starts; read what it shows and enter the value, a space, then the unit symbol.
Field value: 11 mL
